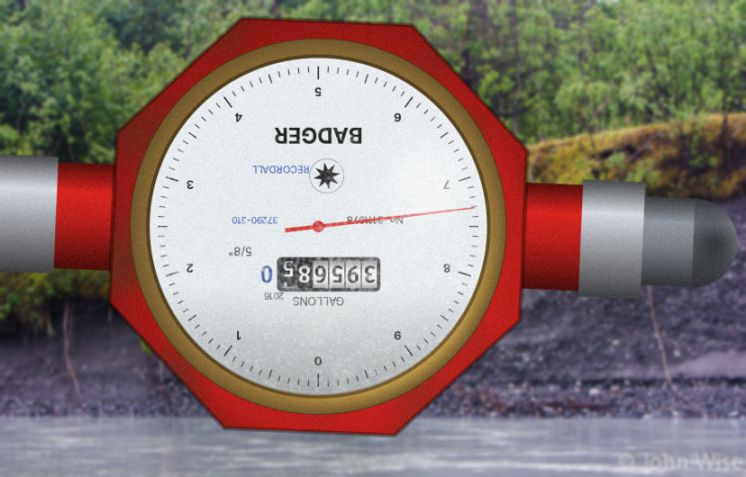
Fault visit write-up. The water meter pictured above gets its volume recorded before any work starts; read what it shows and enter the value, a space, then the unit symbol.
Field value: 3956847.3 gal
